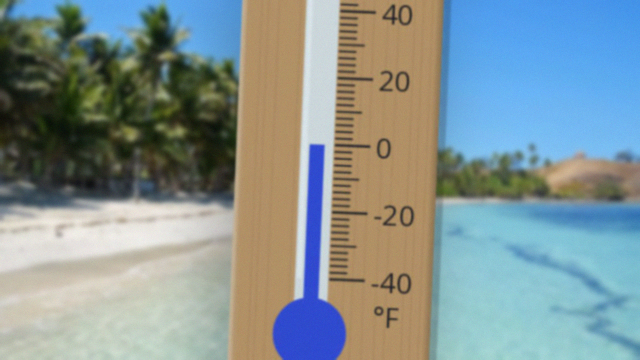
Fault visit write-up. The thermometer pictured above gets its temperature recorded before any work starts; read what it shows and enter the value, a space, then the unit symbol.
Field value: 0 °F
